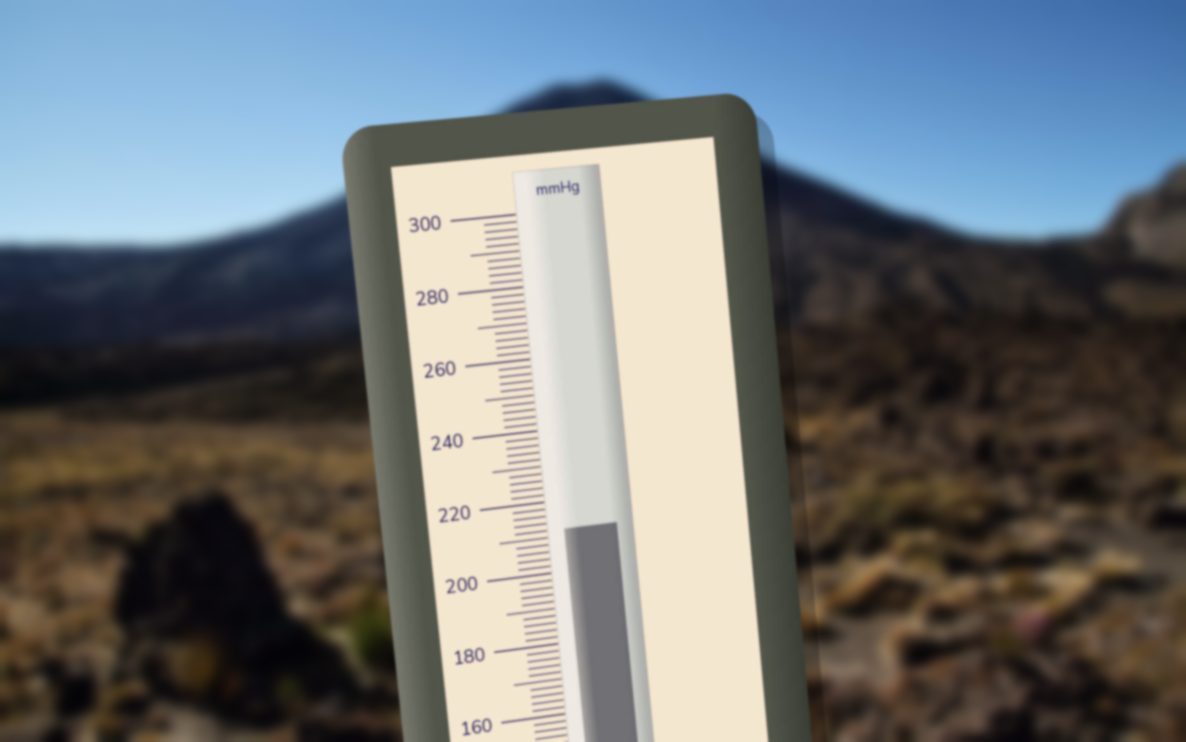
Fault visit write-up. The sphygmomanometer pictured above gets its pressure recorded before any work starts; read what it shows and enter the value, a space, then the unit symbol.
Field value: 212 mmHg
